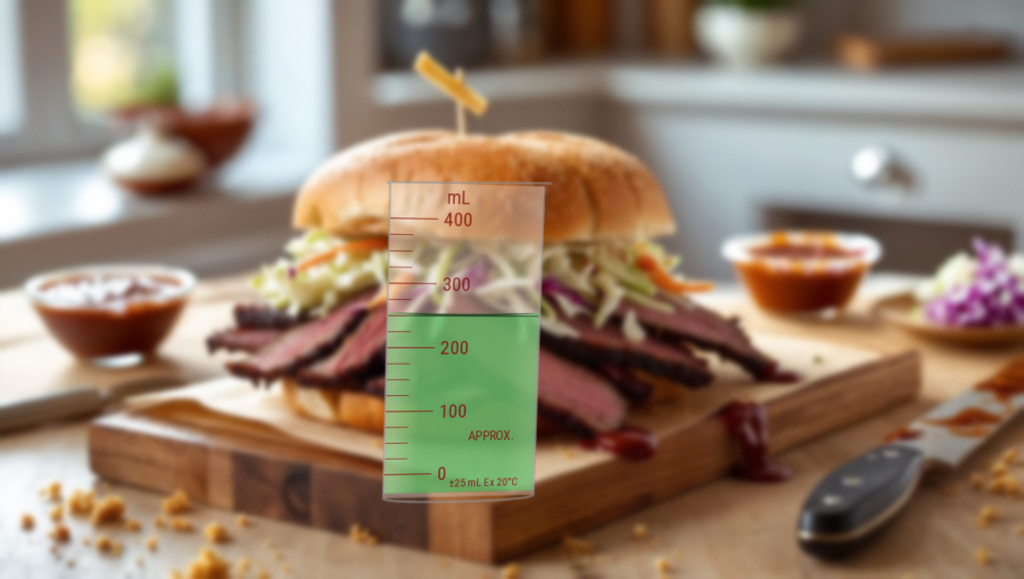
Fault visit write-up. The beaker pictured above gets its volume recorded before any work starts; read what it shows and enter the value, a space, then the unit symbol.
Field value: 250 mL
